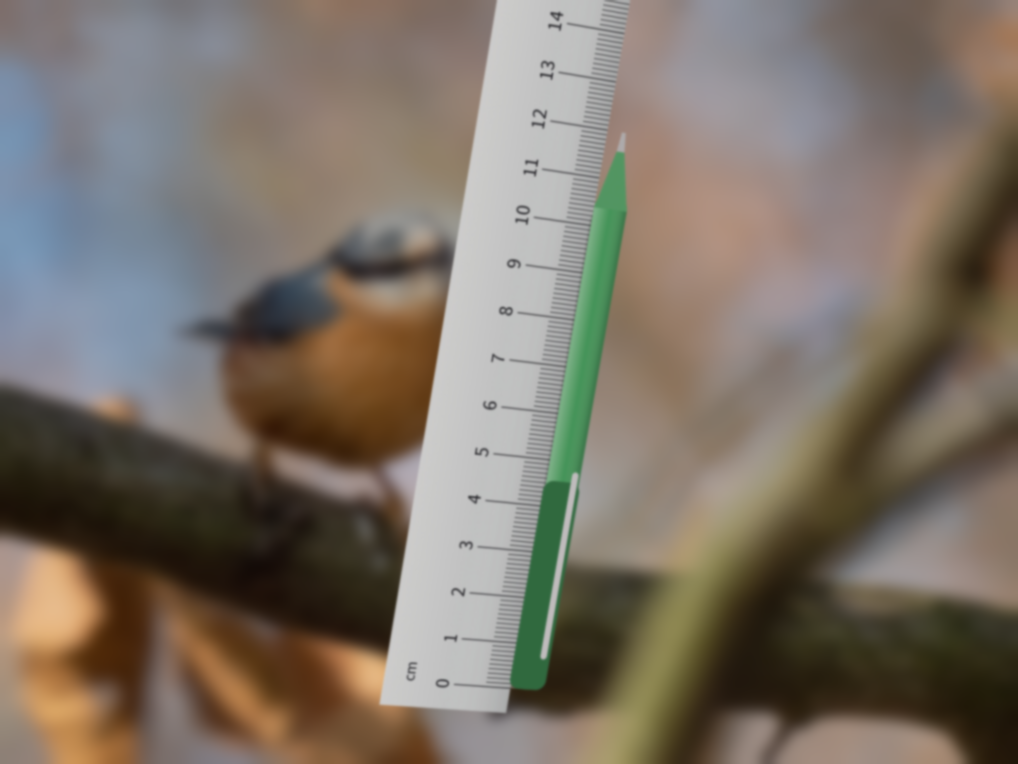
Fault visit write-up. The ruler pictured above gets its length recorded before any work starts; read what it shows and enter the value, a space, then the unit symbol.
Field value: 12 cm
